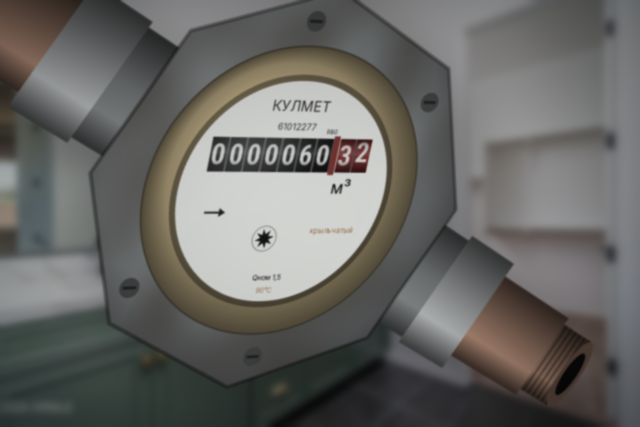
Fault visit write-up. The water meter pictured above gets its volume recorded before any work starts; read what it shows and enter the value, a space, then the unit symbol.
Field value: 60.32 m³
